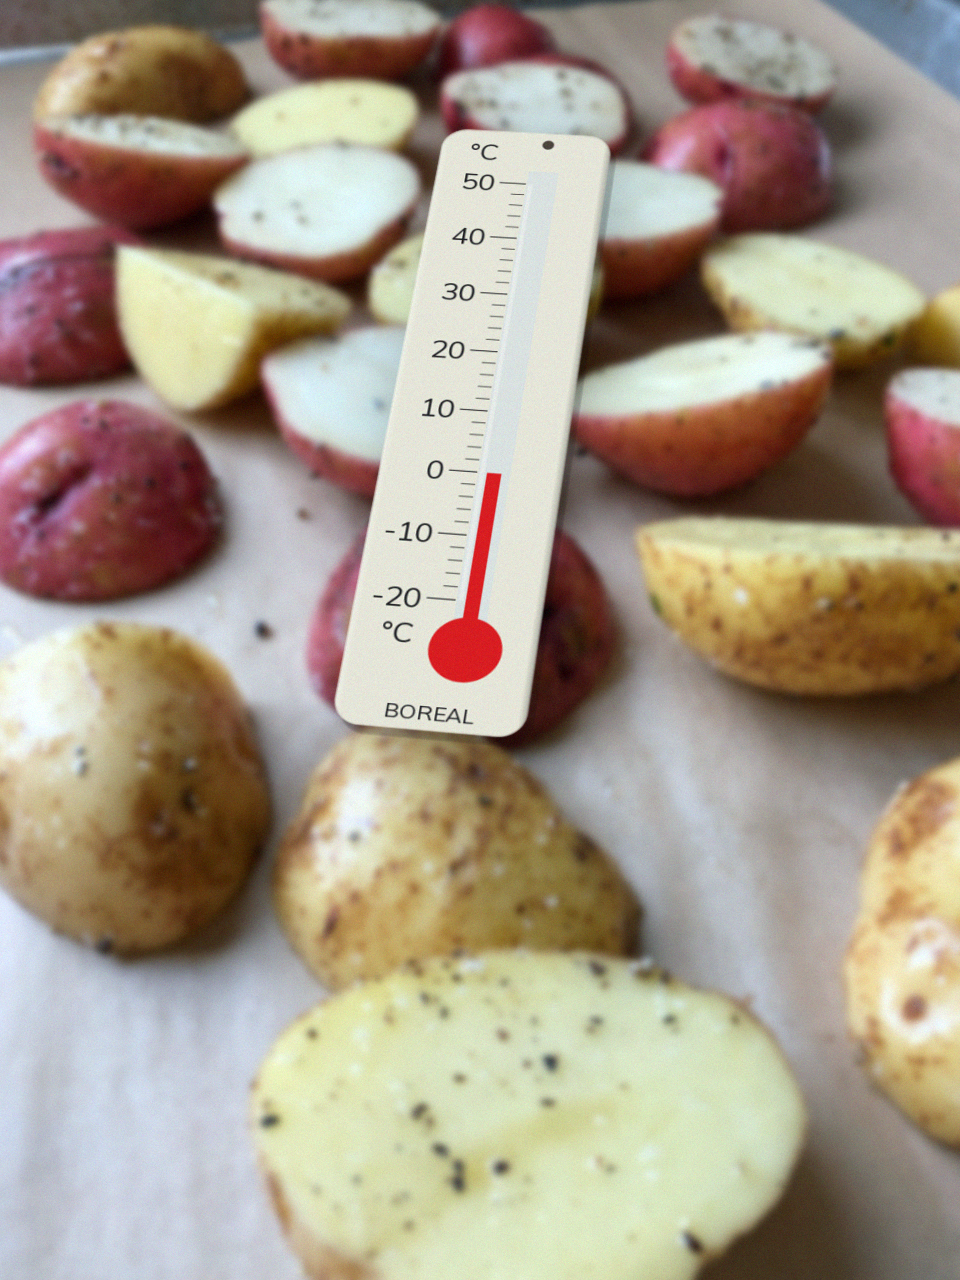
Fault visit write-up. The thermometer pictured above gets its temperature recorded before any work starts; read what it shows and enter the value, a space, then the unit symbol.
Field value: 0 °C
